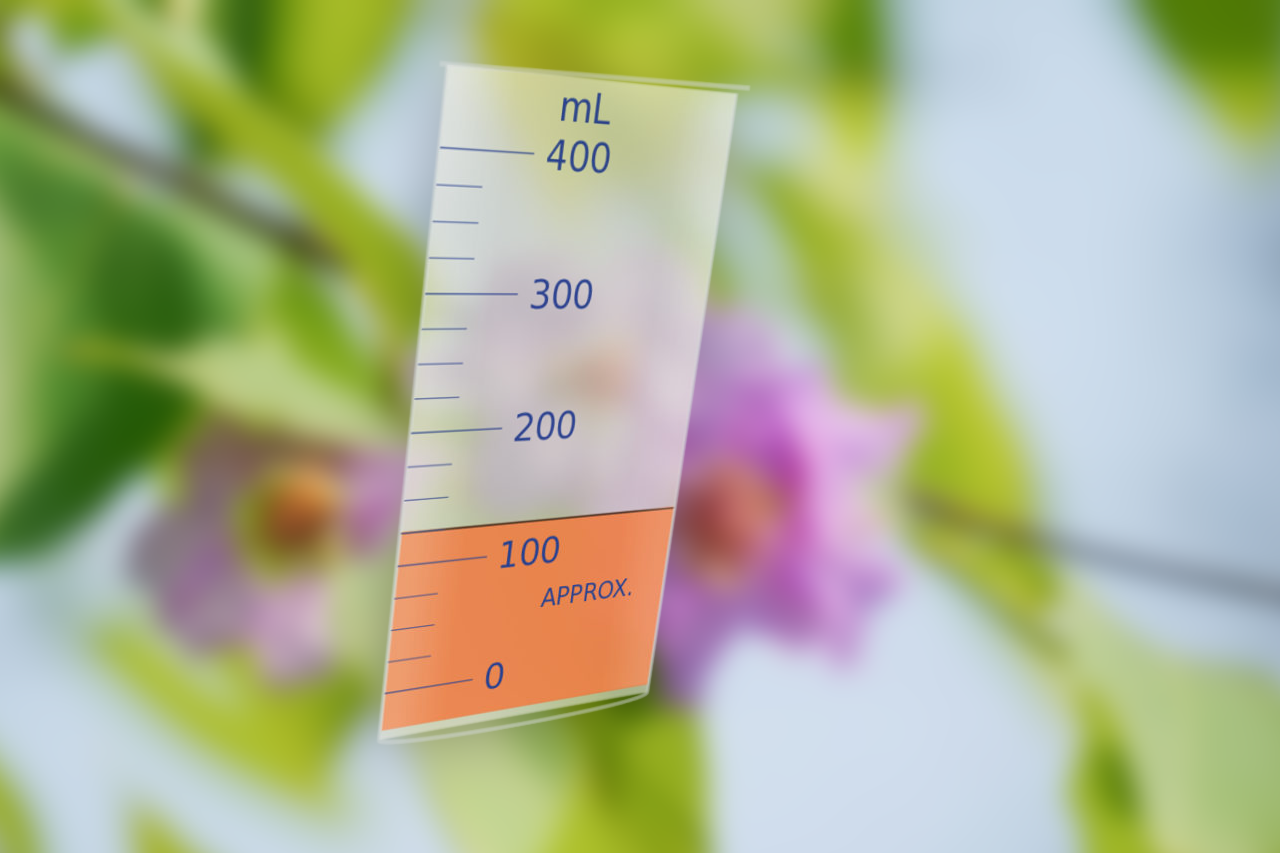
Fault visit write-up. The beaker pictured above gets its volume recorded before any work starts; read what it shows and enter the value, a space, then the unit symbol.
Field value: 125 mL
